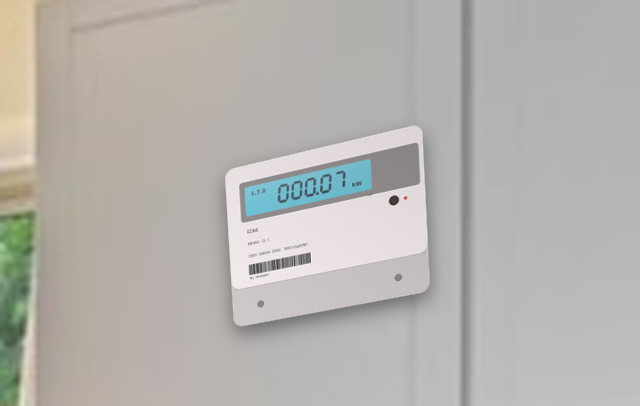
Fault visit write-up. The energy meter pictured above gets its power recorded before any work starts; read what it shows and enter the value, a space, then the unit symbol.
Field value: 0.07 kW
